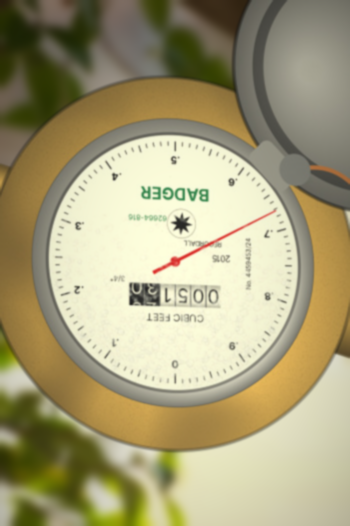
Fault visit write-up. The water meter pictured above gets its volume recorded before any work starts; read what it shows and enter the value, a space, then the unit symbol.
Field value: 5129.67 ft³
